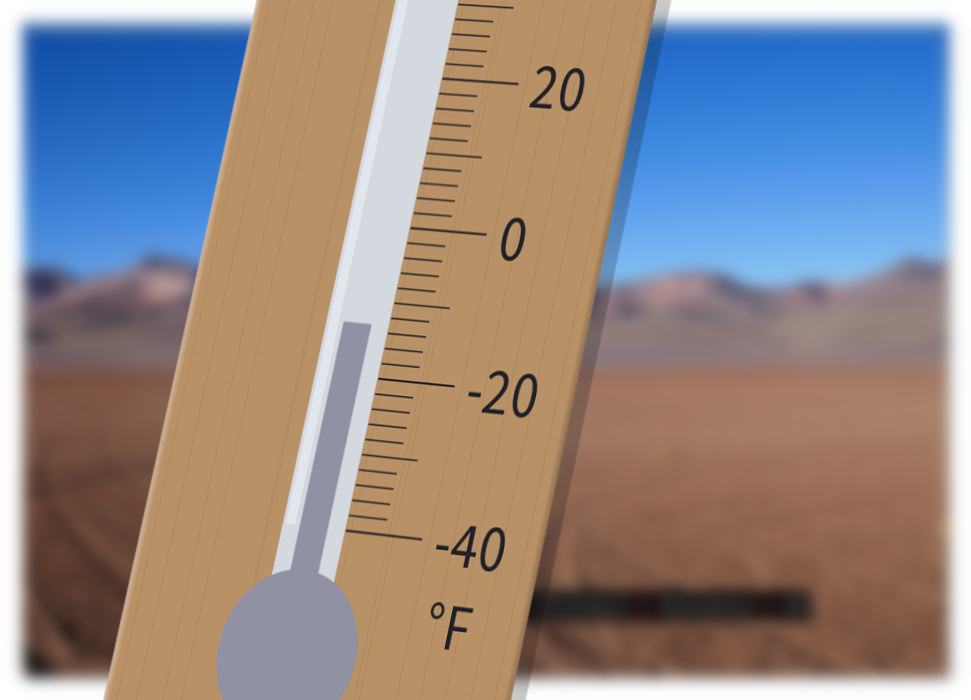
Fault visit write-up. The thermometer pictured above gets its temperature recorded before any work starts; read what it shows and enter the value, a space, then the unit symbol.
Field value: -13 °F
